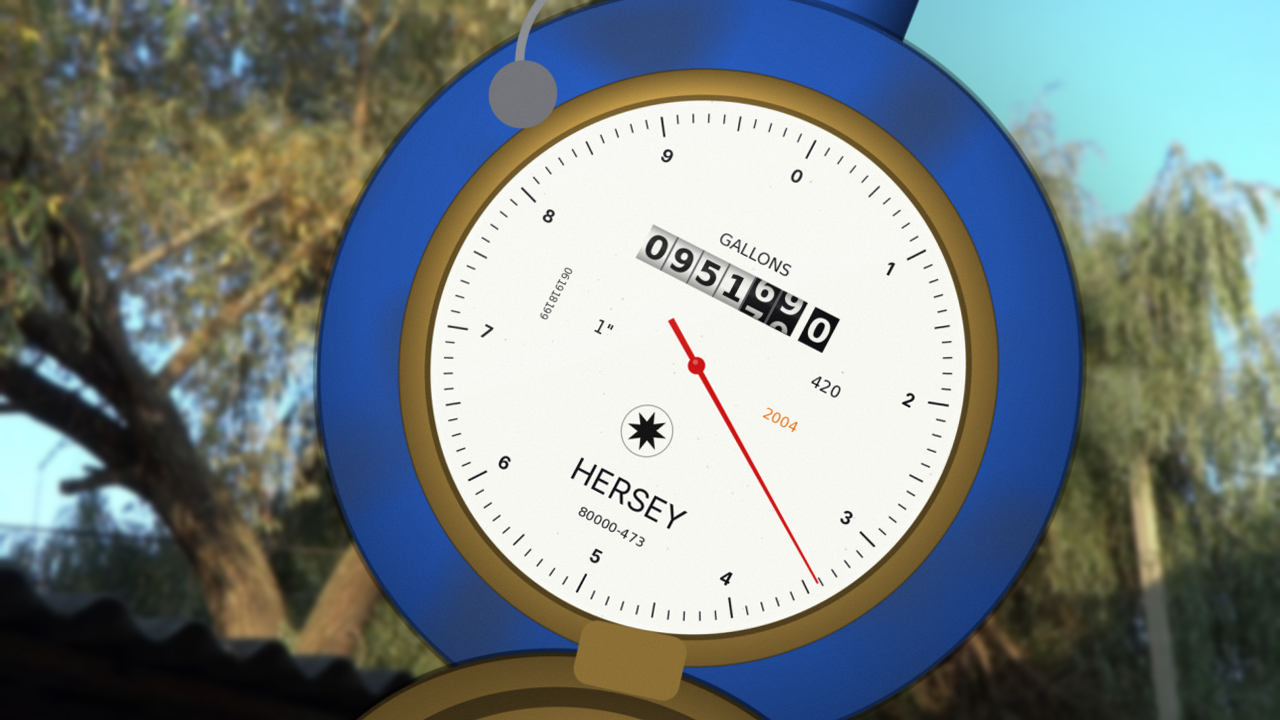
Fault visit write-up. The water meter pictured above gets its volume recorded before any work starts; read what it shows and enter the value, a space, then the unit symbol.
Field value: 951693.4 gal
